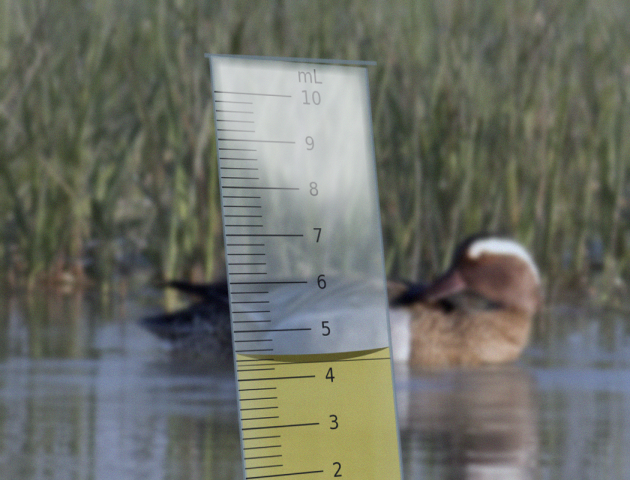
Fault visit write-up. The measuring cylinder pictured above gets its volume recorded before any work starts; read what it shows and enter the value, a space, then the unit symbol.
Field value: 4.3 mL
